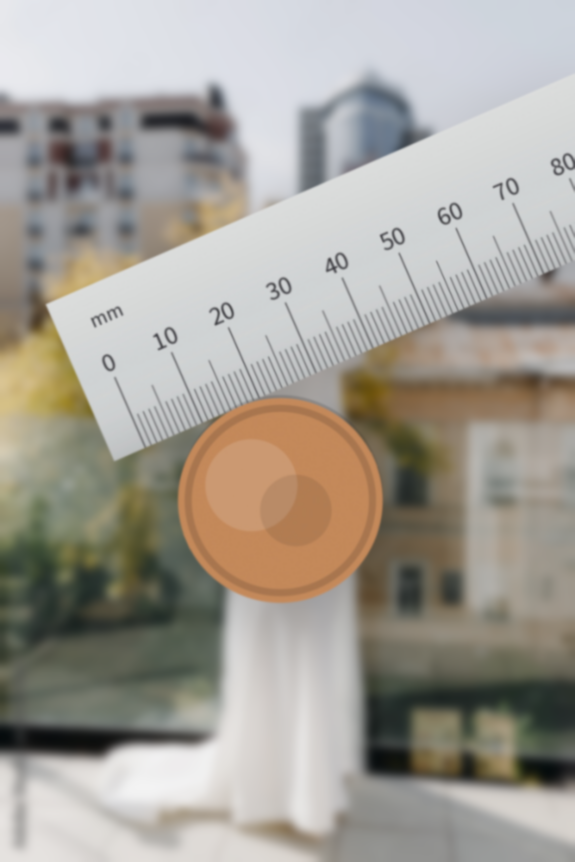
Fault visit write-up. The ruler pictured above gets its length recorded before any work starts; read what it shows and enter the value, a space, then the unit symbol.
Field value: 33 mm
